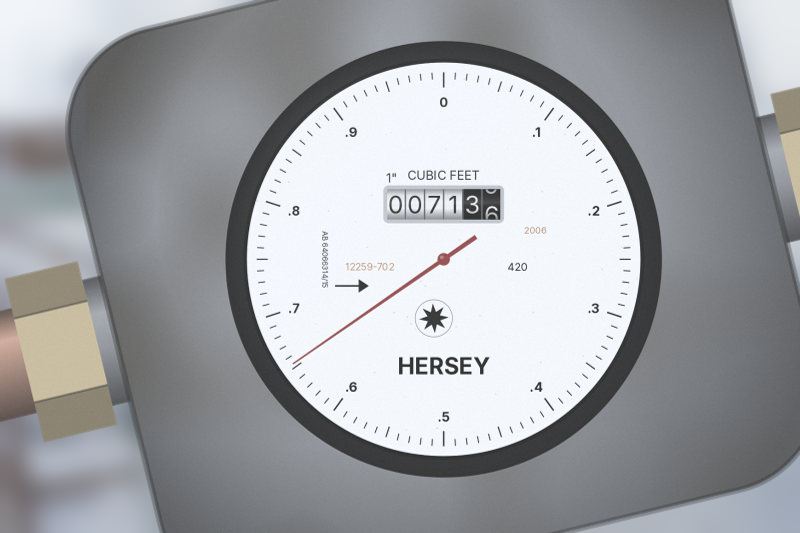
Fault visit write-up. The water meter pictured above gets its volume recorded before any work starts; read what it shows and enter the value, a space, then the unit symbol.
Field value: 7135.65 ft³
